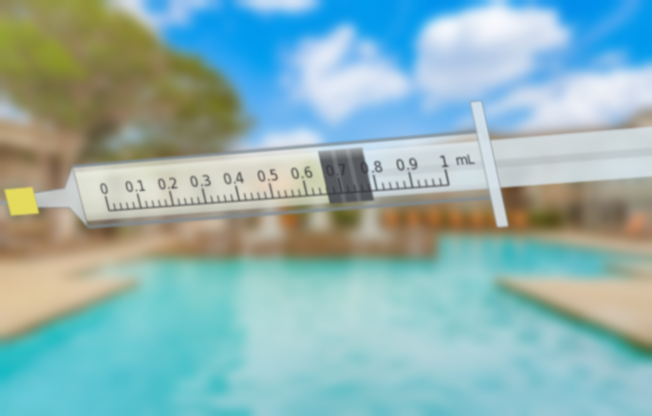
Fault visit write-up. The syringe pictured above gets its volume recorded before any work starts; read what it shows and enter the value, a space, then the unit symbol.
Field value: 0.66 mL
